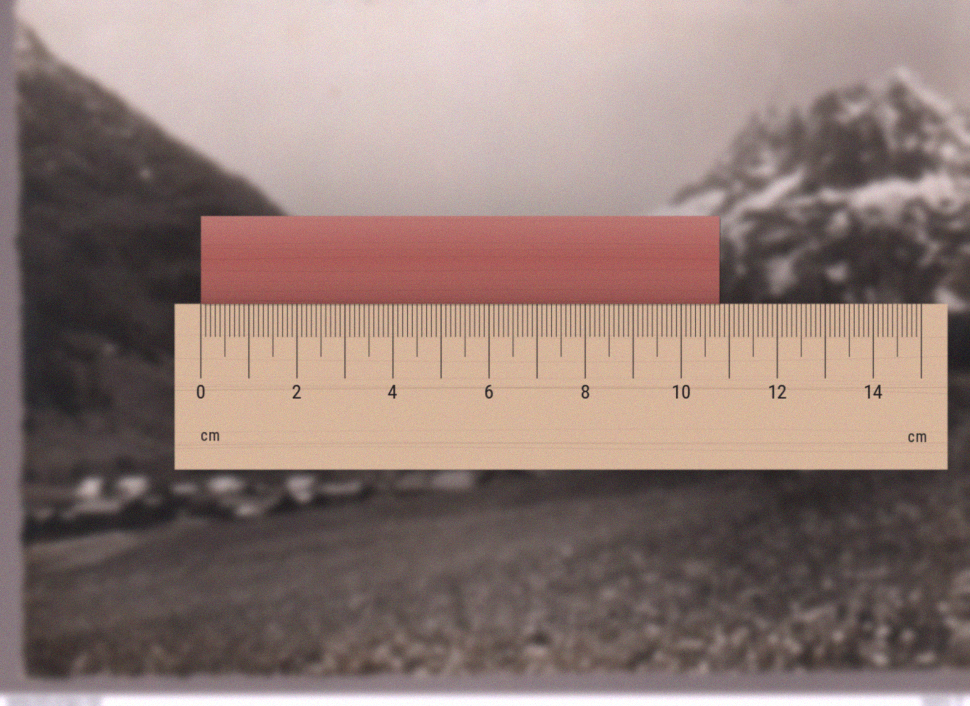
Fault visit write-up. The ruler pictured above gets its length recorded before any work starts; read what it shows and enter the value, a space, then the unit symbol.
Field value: 10.8 cm
